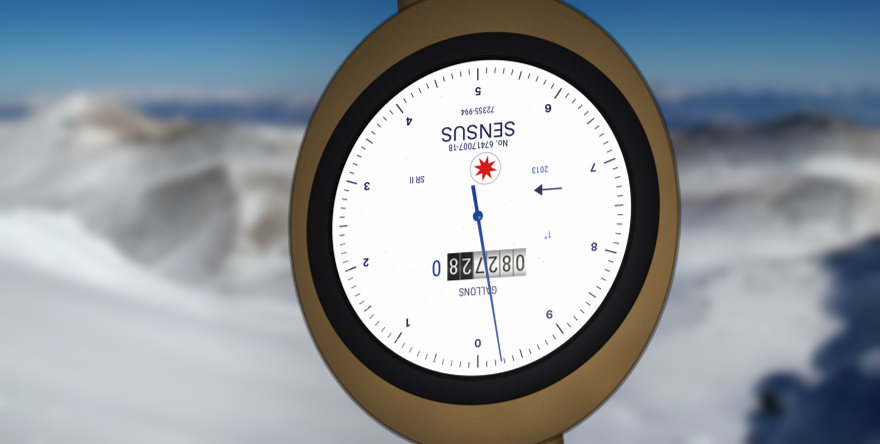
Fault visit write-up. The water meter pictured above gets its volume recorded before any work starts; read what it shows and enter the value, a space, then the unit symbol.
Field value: 827279.7 gal
